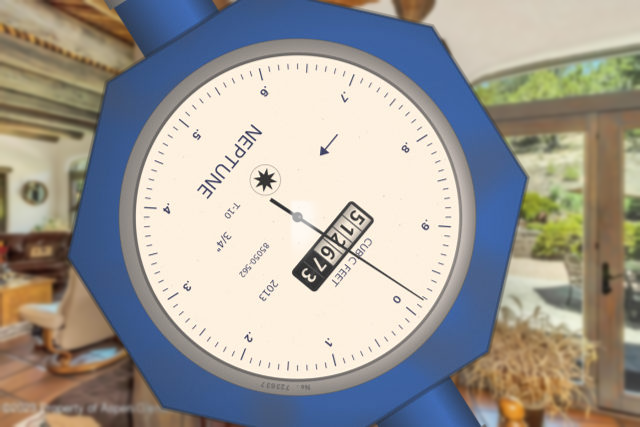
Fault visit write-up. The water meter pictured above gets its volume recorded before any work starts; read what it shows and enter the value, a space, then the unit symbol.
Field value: 512672.98 ft³
